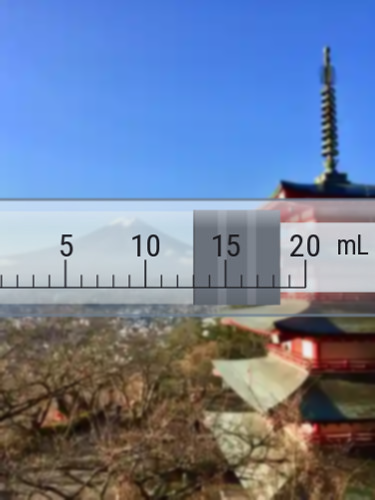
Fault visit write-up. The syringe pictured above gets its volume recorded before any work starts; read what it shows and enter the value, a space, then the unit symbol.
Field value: 13 mL
